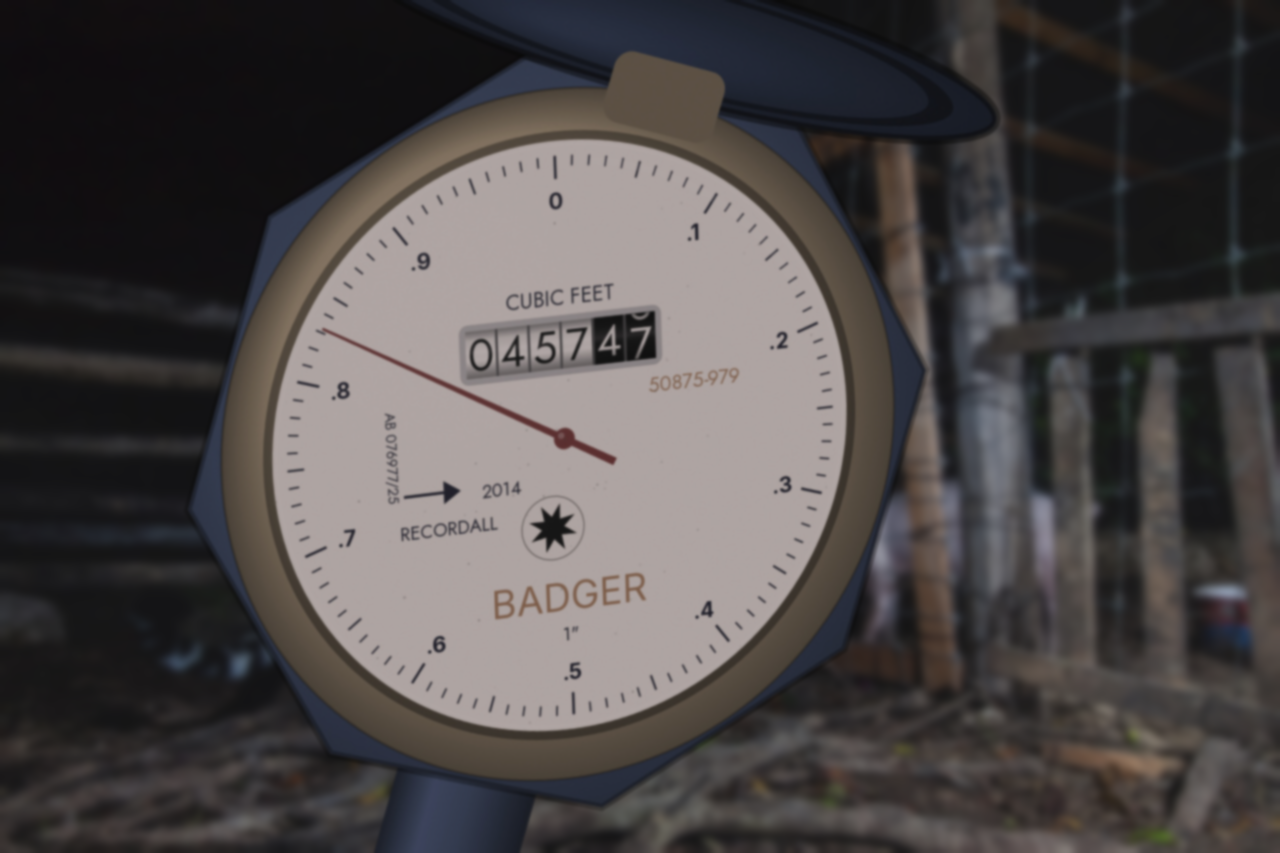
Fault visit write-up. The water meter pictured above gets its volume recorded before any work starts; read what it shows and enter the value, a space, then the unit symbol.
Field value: 45746.83 ft³
